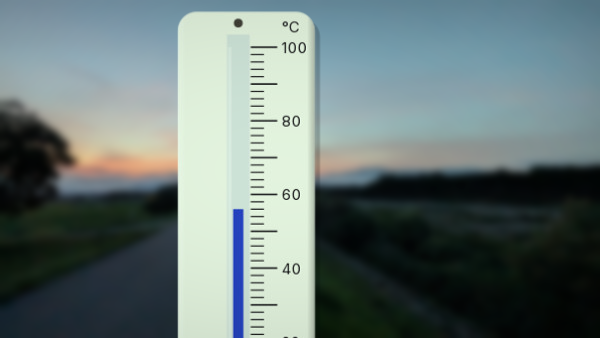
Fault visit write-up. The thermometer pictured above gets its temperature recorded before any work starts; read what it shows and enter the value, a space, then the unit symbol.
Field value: 56 °C
